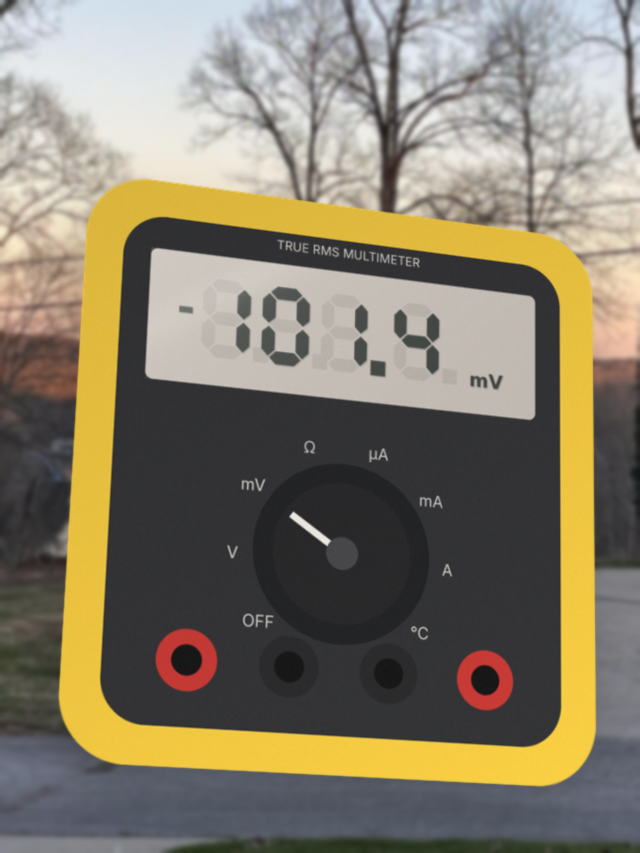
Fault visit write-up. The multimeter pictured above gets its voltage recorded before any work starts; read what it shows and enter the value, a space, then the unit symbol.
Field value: -101.4 mV
